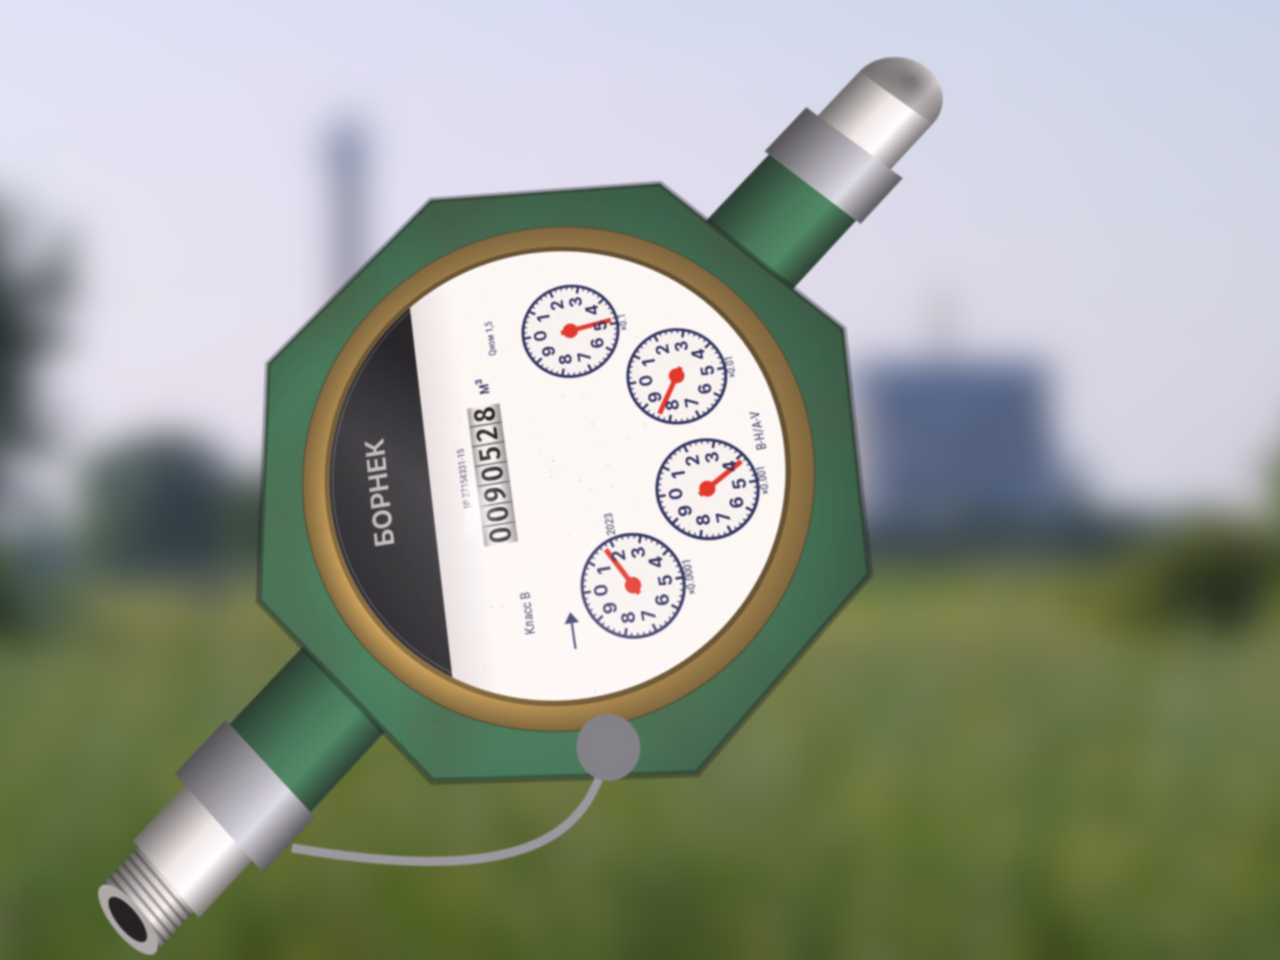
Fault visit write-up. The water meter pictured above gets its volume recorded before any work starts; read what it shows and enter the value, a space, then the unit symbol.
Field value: 90528.4841 m³
